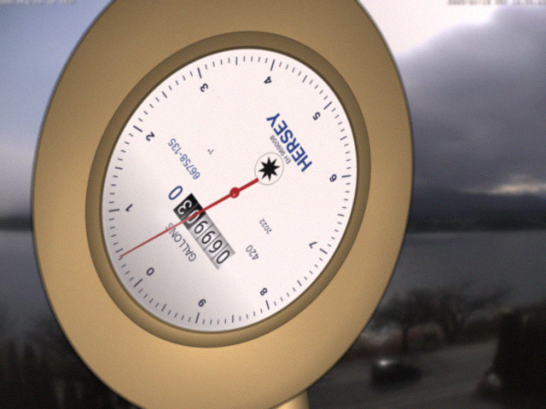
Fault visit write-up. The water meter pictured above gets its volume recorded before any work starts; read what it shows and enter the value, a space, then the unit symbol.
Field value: 699030.4 gal
